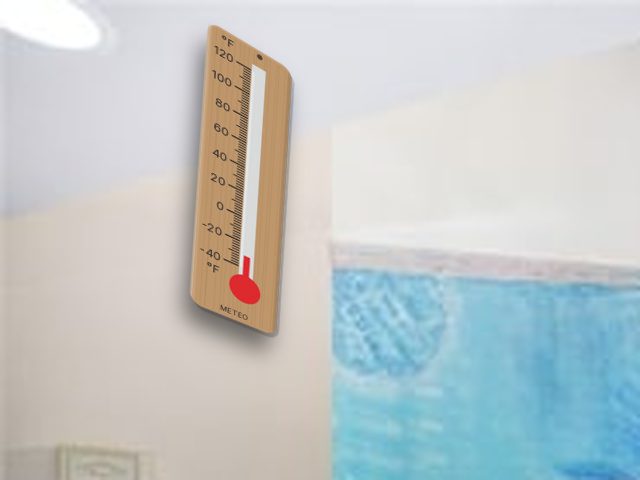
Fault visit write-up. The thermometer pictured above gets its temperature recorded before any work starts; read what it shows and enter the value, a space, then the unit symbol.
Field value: -30 °F
